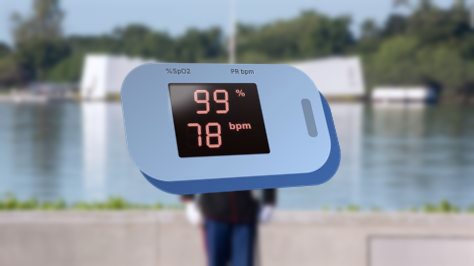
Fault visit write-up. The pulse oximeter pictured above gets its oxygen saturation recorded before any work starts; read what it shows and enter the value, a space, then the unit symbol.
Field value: 99 %
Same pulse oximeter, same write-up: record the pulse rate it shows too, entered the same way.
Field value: 78 bpm
